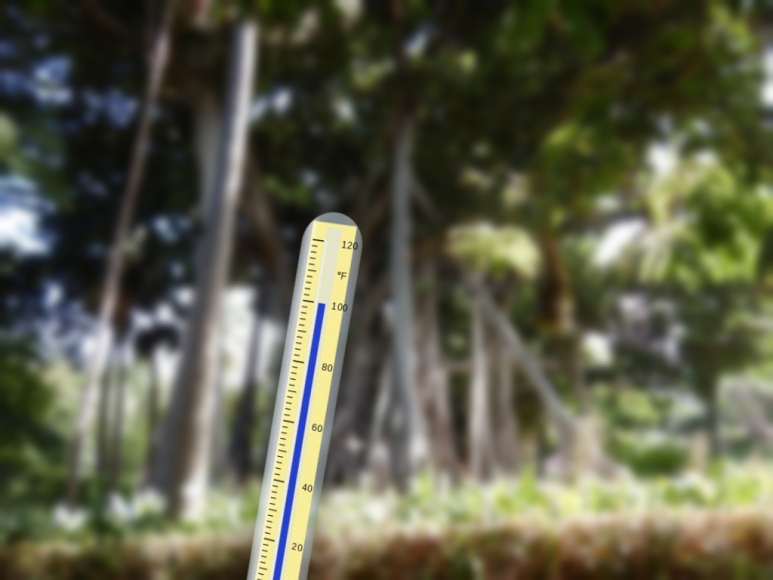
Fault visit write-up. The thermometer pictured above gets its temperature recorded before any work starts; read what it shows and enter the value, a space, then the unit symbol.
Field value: 100 °F
